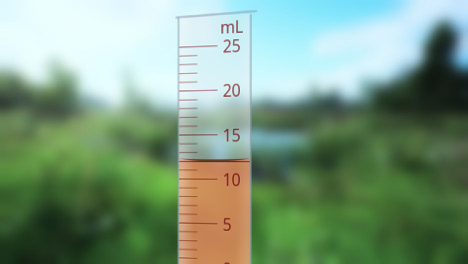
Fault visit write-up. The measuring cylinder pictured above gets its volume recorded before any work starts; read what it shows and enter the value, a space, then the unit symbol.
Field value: 12 mL
